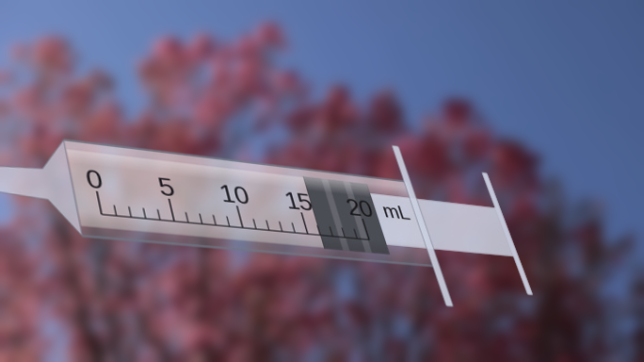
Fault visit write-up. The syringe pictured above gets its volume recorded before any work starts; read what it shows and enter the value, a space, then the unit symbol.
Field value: 16 mL
